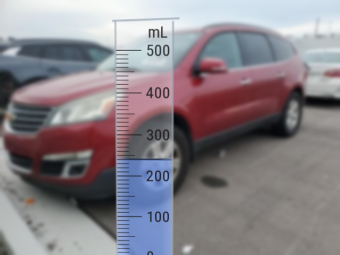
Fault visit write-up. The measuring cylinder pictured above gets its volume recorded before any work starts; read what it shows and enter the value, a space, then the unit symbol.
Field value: 240 mL
